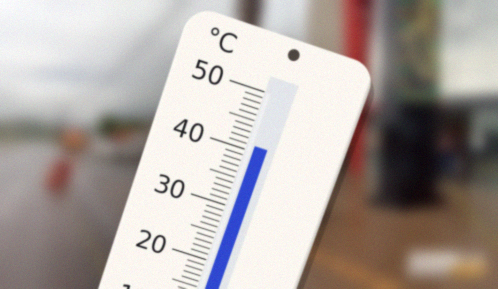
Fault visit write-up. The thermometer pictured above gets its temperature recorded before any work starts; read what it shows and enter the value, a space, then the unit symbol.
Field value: 41 °C
